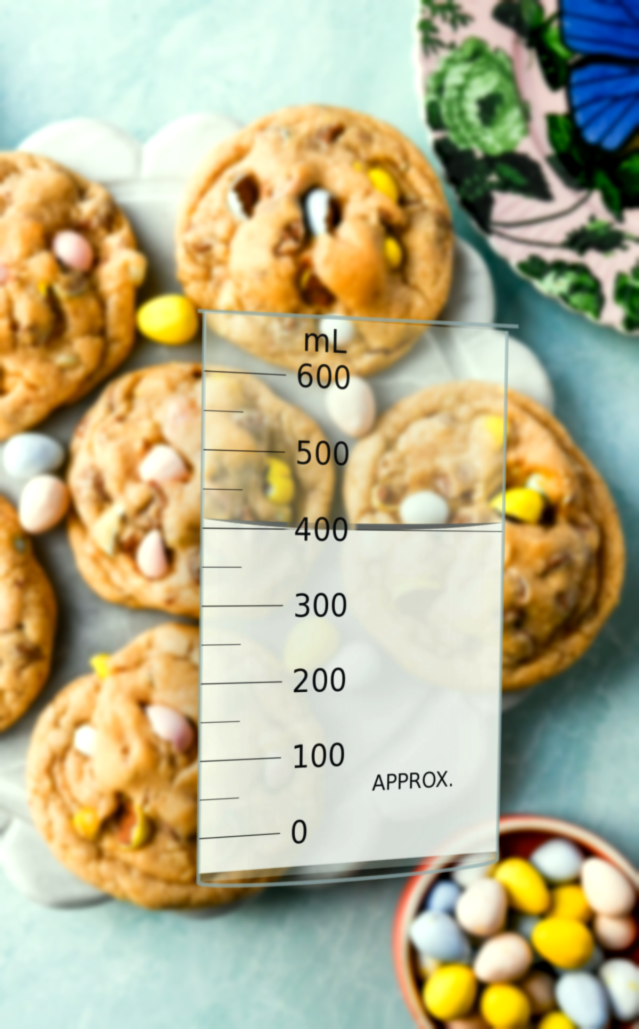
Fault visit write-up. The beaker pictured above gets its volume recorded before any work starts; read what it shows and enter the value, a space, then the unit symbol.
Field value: 400 mL
